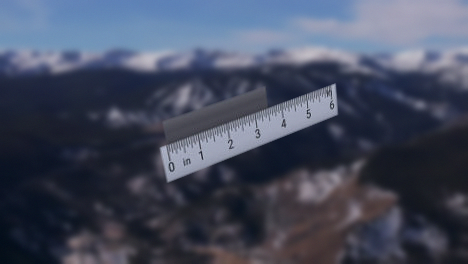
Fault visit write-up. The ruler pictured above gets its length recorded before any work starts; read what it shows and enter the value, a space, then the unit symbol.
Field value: 3.5 in
